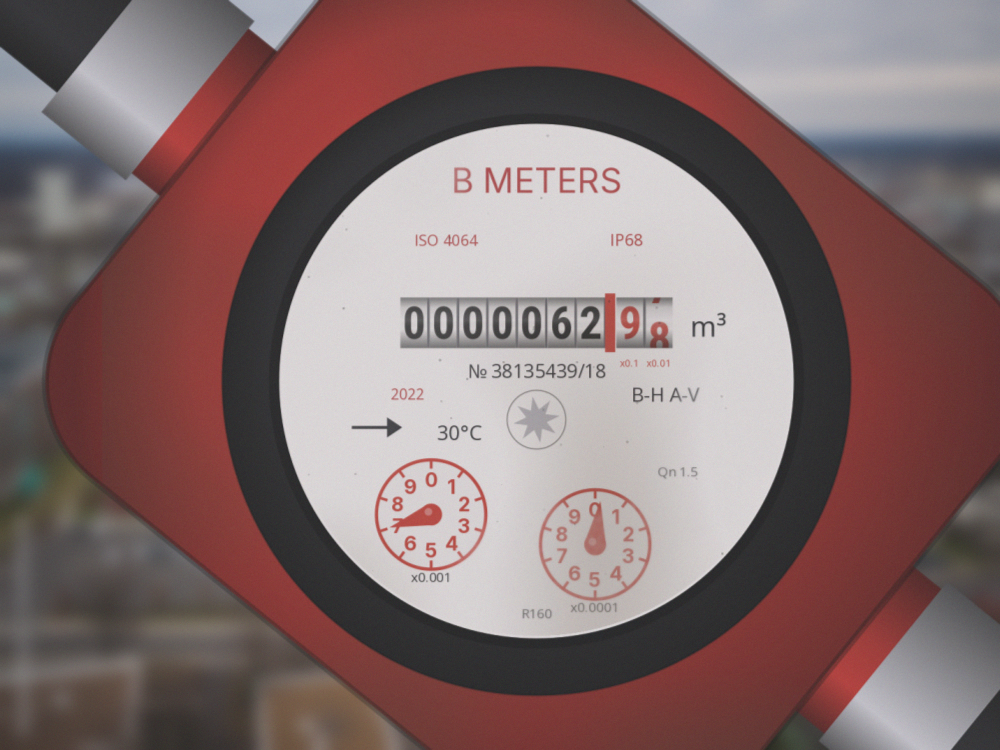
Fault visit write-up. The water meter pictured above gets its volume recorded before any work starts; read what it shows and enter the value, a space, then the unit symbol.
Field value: 62.9770 m³
